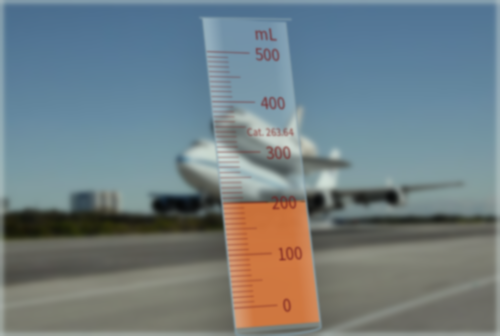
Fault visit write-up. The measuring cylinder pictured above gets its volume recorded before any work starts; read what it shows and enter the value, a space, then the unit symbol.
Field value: 200 mL
